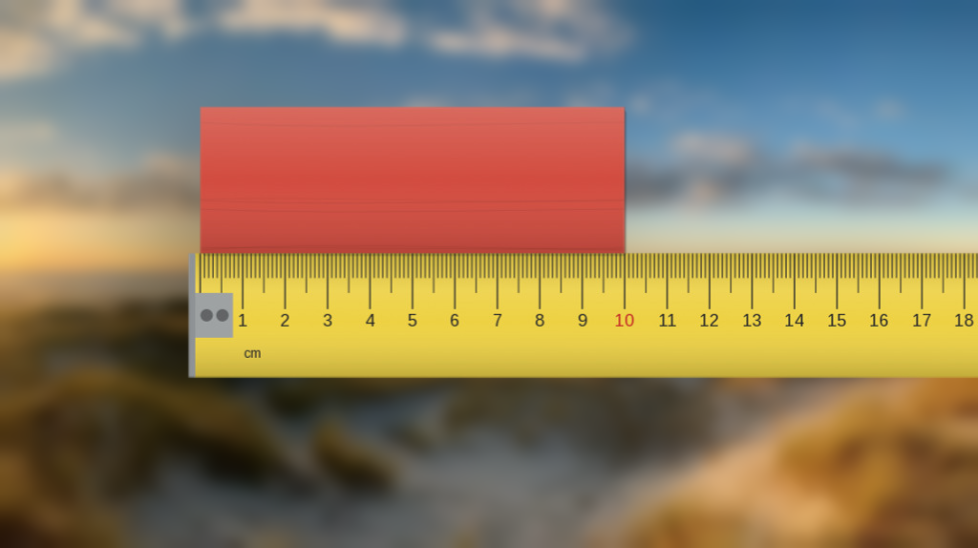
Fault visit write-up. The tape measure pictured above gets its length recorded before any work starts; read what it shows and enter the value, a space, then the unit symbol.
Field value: 10 cm
